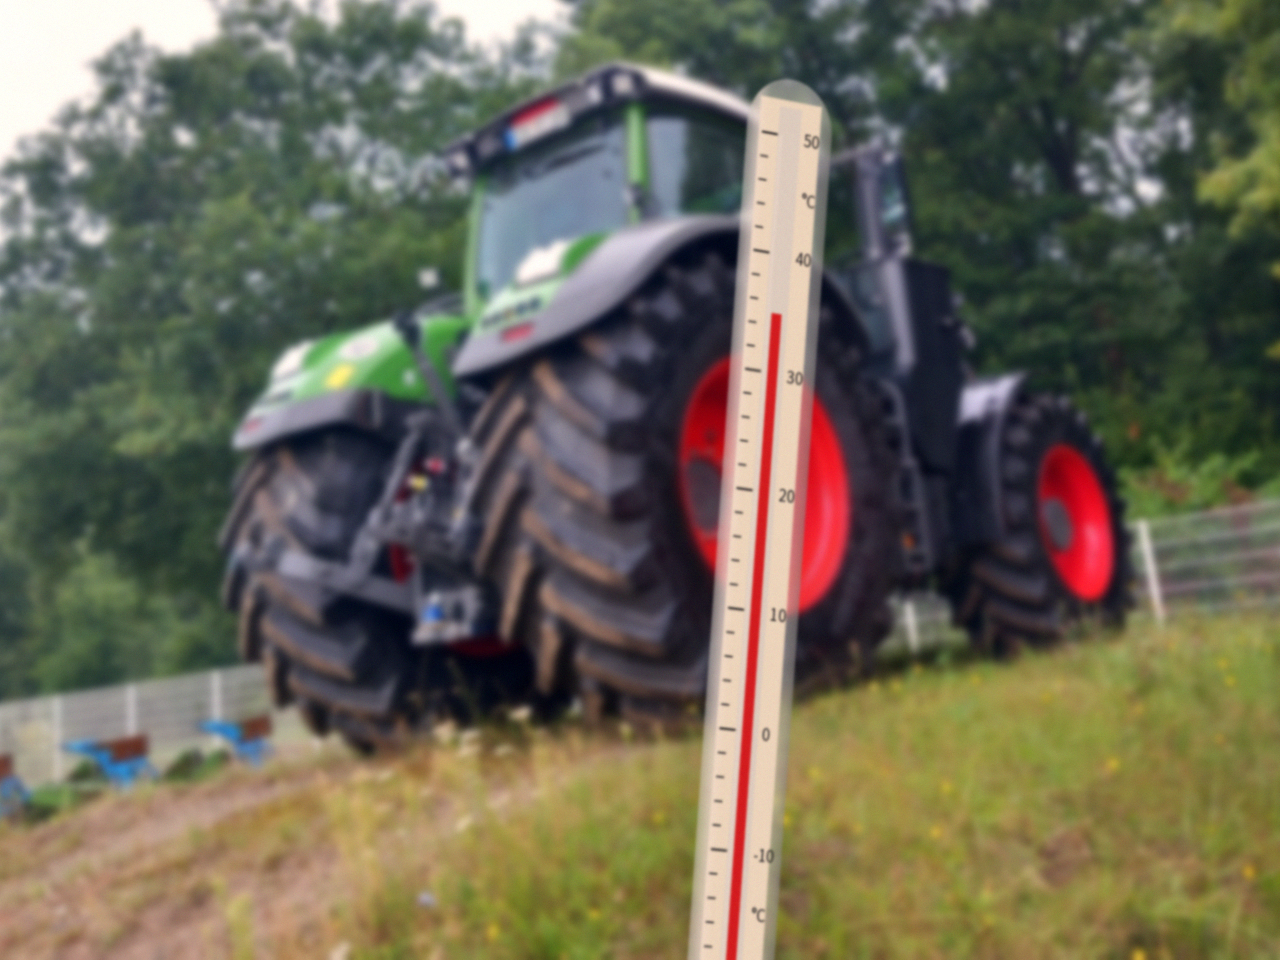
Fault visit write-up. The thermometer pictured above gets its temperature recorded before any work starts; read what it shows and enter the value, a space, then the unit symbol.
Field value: 35 °C
